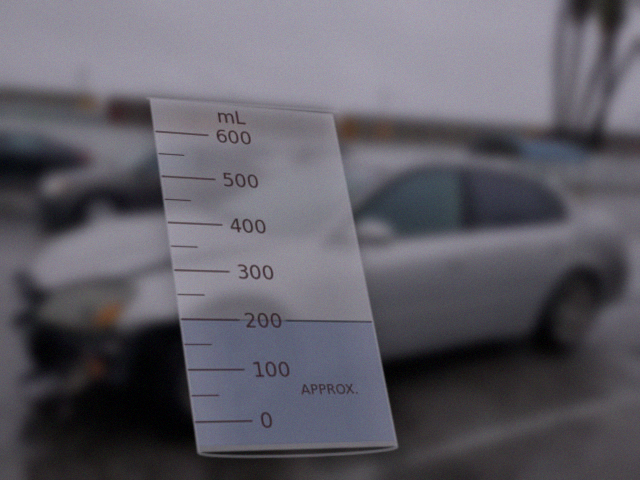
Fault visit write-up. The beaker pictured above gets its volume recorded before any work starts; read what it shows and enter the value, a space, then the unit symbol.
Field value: 200 mL
